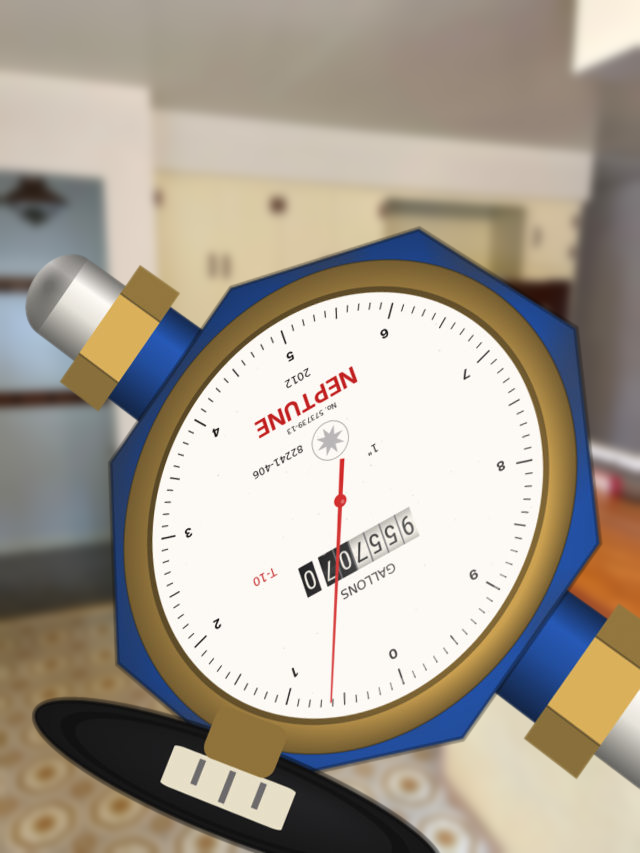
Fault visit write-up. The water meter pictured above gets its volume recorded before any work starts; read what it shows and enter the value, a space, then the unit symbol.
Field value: 9557070.6 gal
